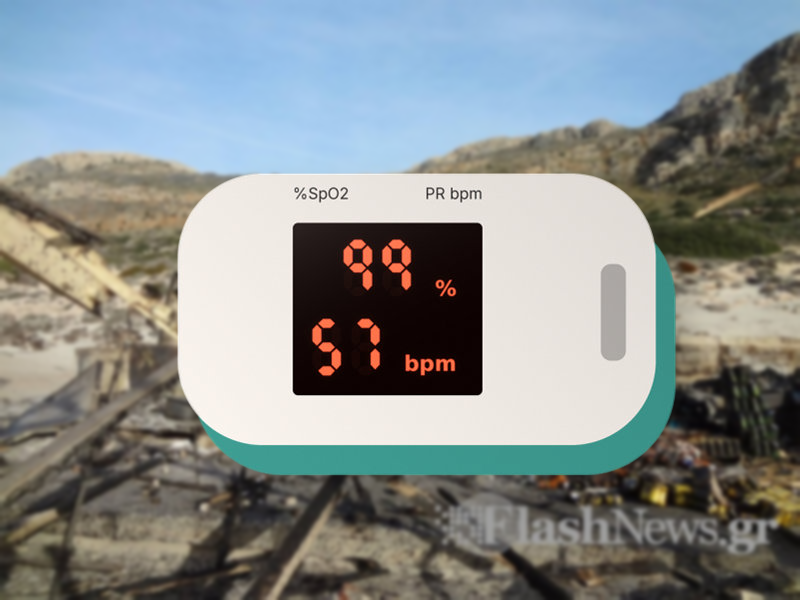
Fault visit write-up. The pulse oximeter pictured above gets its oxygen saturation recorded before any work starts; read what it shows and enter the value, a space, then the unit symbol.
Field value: 99 %
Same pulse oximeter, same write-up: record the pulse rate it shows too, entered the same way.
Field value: 57 bpm
